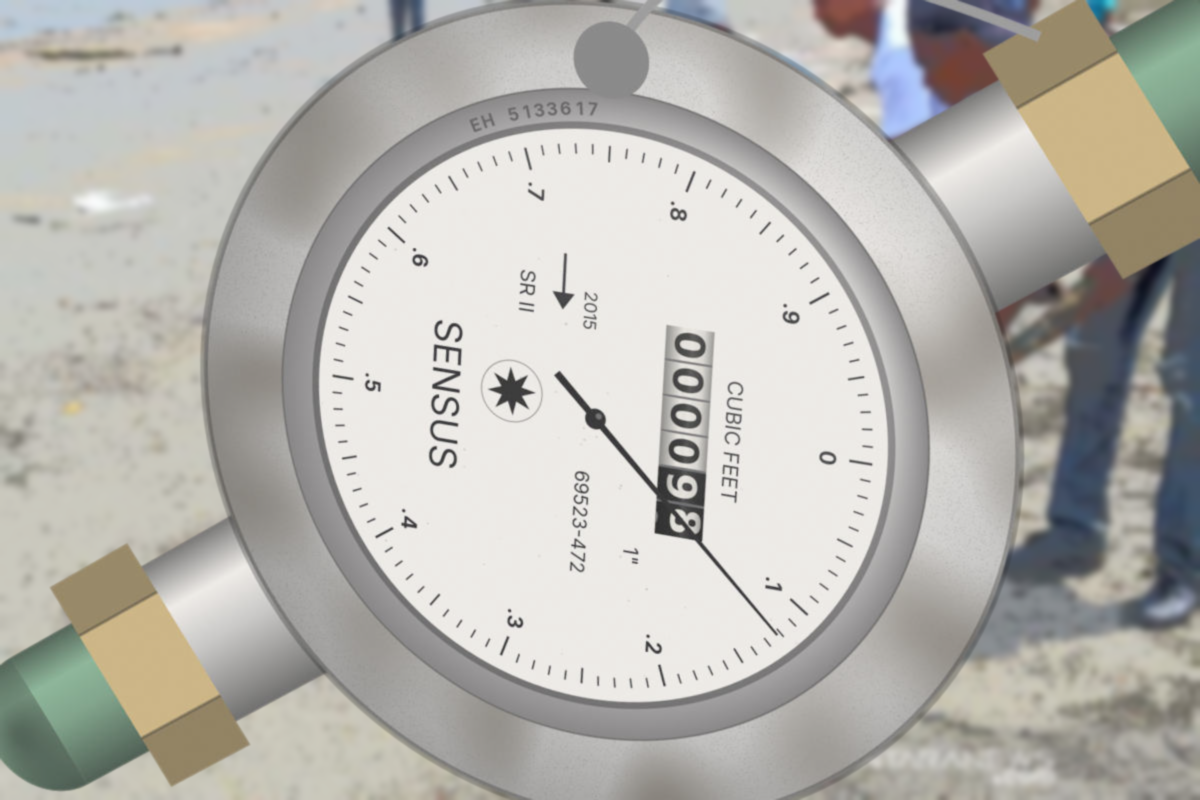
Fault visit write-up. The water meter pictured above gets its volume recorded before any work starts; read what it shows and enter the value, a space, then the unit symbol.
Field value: 98.12 ft³
